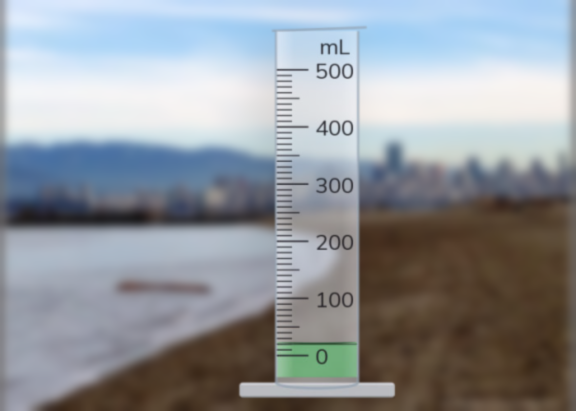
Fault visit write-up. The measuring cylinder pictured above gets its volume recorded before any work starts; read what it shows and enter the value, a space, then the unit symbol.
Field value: 20 mL
